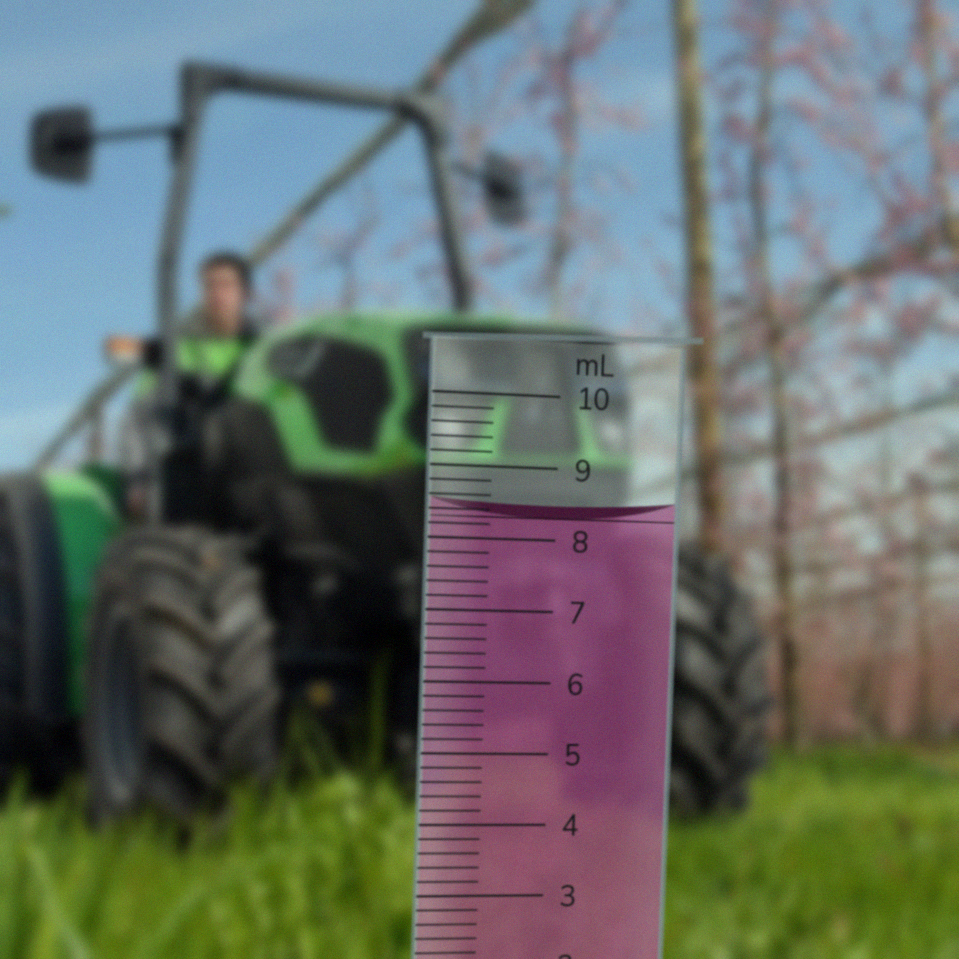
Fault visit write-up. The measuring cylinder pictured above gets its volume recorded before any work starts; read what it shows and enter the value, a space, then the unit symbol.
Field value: 8.3 mL
